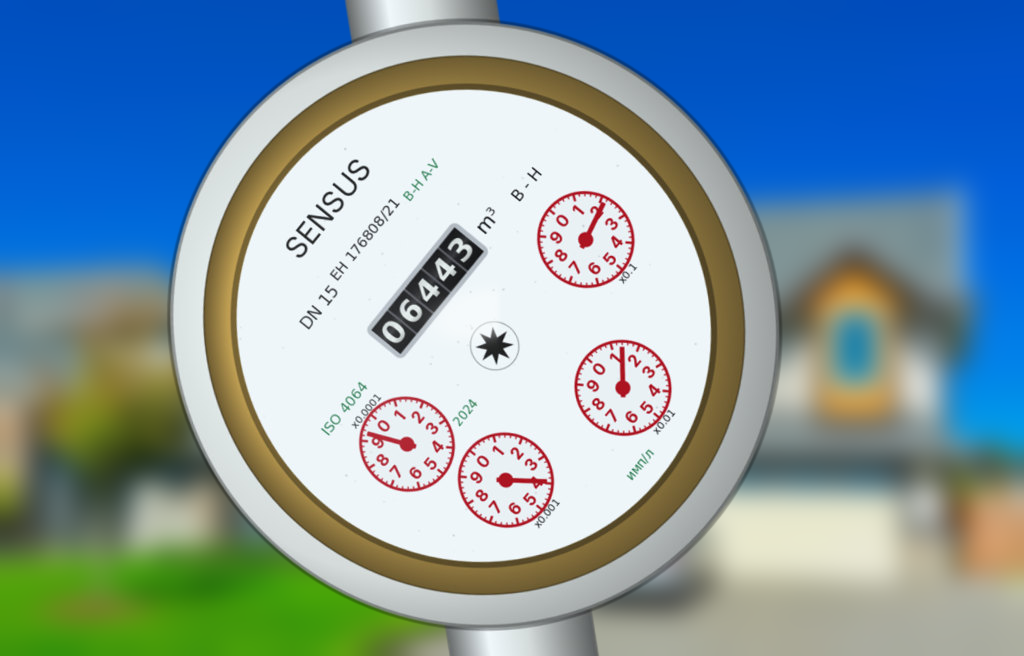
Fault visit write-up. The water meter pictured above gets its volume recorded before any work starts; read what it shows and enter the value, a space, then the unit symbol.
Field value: 6443.2139 m³
